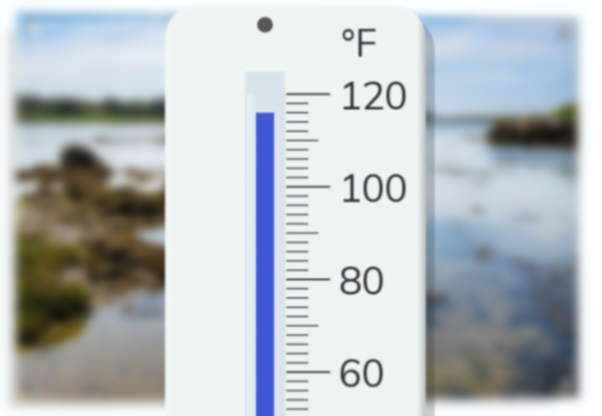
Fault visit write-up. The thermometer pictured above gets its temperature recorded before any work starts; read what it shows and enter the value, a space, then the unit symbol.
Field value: 116 °F
